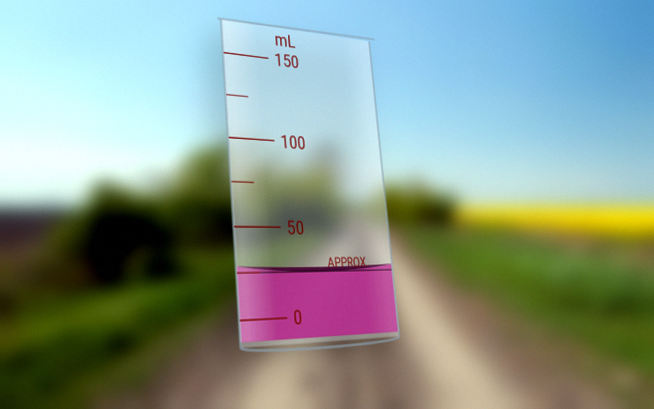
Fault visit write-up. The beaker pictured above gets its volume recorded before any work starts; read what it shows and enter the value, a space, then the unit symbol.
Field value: 25 mL
